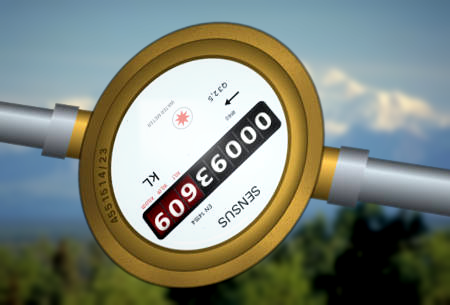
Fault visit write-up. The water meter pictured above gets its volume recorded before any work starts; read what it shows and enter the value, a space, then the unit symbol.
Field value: 93.609 kL
